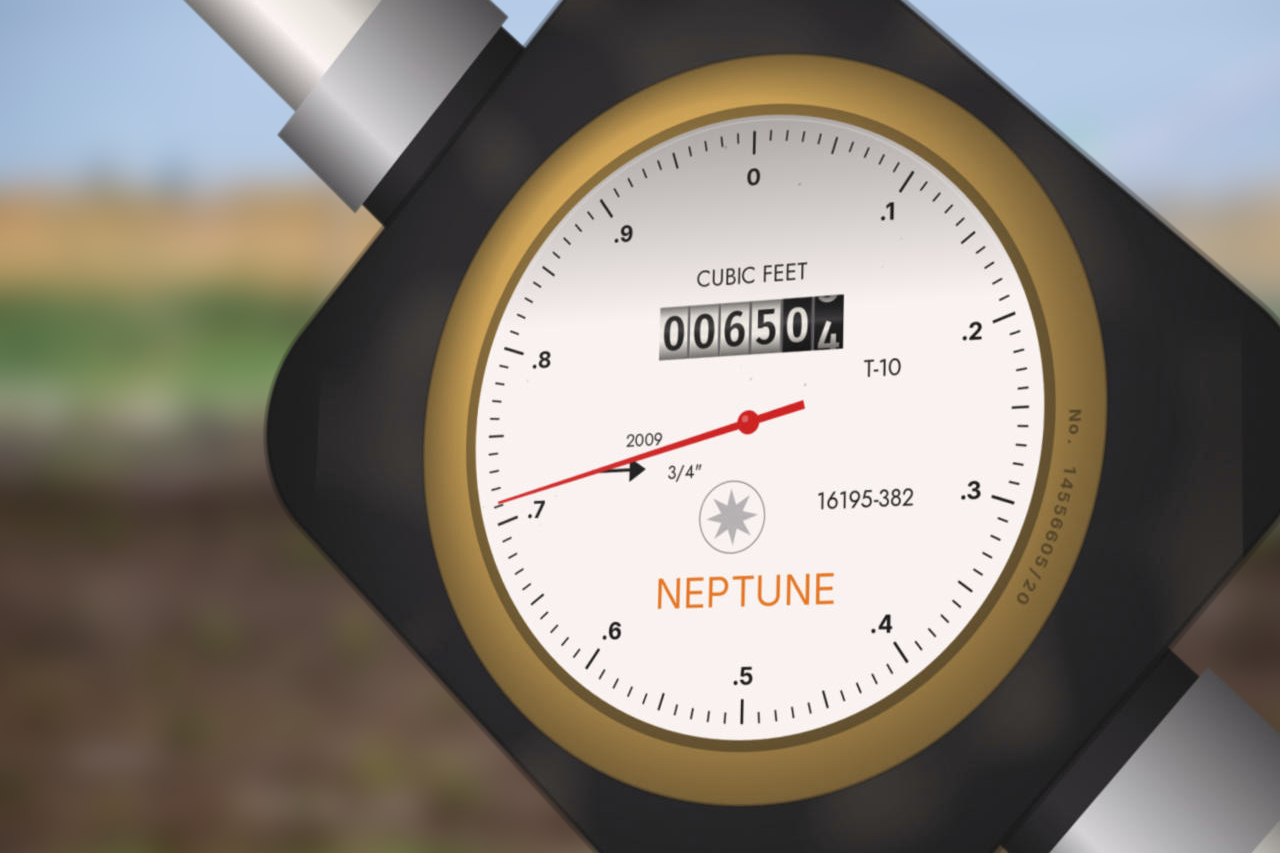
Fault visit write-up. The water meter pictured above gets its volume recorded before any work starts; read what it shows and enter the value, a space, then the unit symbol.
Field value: 6503.71 ft³
